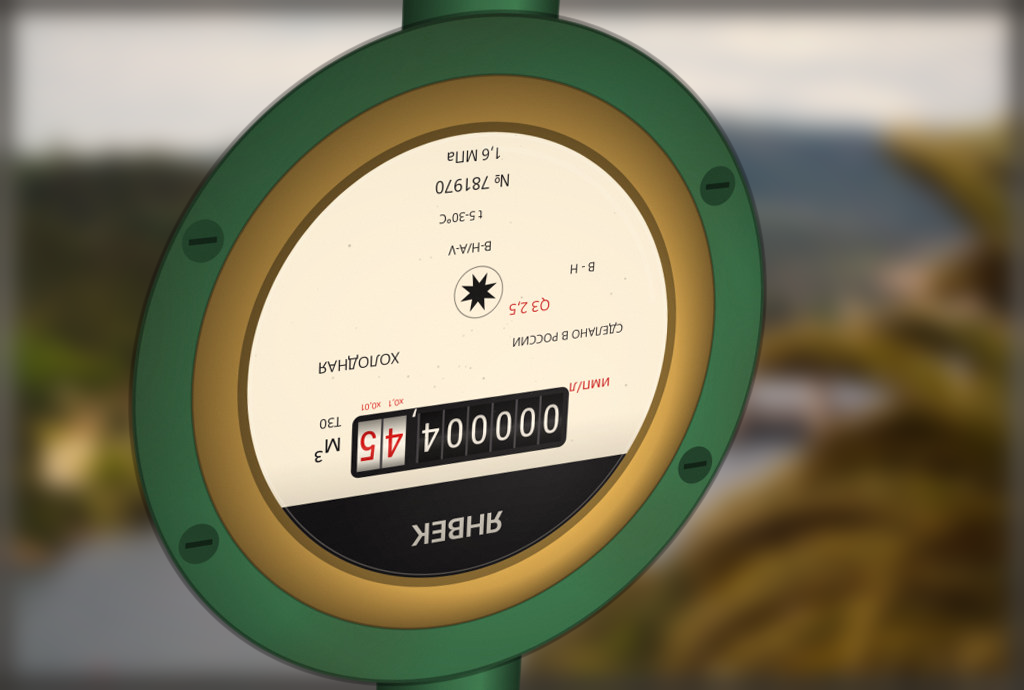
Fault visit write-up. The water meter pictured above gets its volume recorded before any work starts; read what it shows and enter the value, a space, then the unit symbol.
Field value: 4.45 m³
